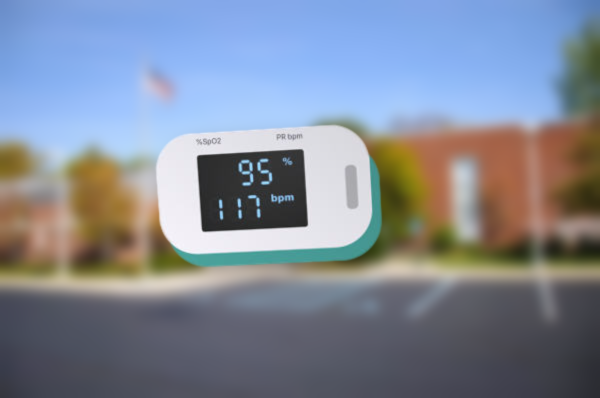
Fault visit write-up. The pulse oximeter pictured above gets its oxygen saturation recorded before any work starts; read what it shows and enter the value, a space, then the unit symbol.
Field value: 95 %
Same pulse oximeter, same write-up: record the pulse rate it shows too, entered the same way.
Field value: 117 bpm
